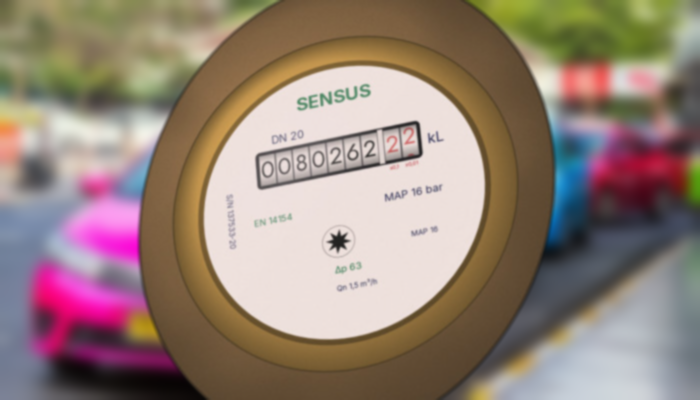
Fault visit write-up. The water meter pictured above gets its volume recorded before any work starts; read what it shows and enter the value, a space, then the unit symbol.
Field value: 80262.22 kL
